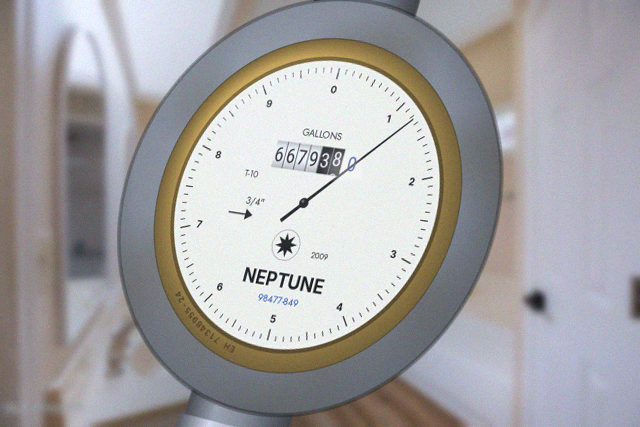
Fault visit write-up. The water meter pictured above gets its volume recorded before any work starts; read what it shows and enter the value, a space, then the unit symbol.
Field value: 6679381.2 gal
